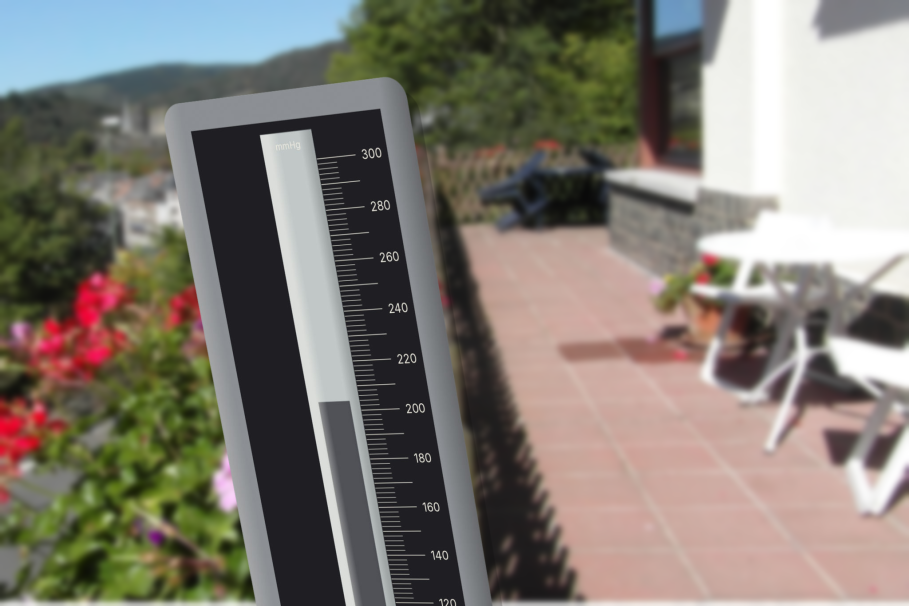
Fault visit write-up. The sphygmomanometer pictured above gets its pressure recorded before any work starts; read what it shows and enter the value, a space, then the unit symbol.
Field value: 204 mmHg
